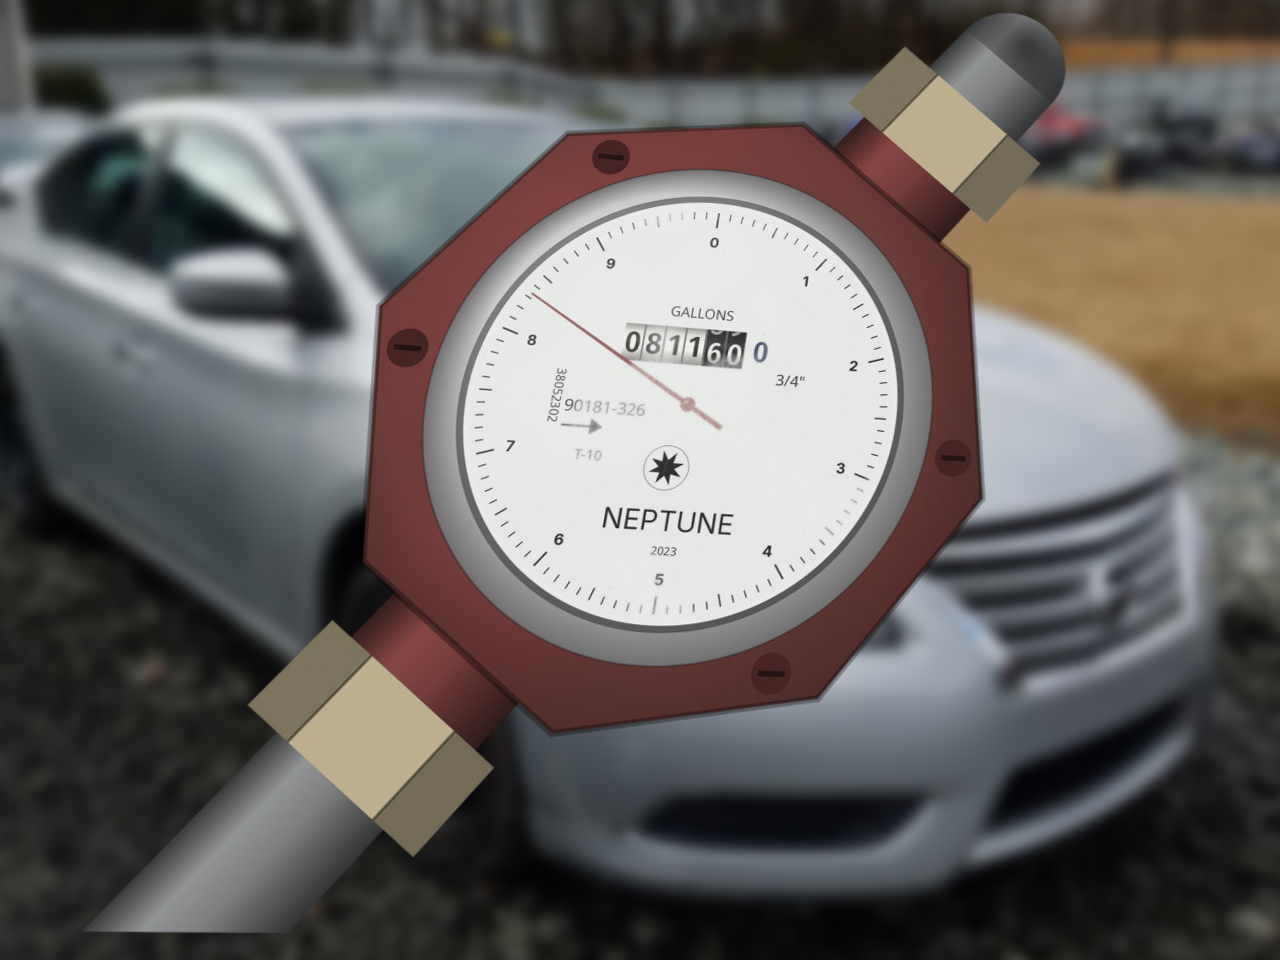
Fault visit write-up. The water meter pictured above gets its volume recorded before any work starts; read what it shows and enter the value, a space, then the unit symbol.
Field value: 811598.3 gal
